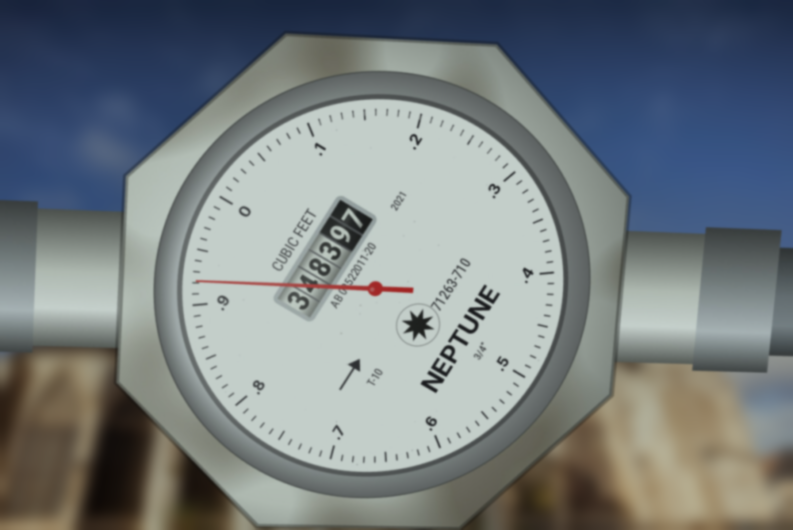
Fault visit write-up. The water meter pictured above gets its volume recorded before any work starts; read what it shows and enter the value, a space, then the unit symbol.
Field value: 348396.92 ft³
